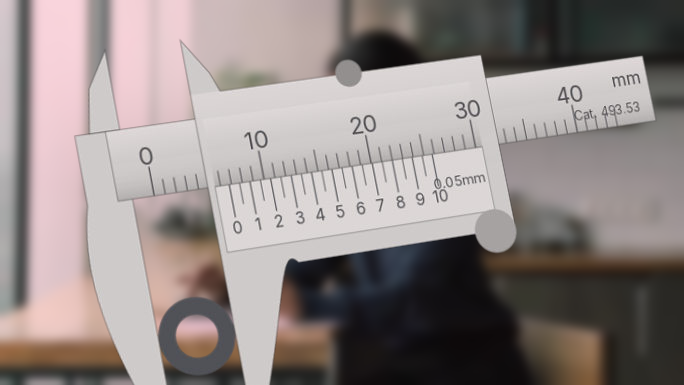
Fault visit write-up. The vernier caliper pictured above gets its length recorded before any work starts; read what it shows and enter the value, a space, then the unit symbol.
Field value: 6.8 mm
